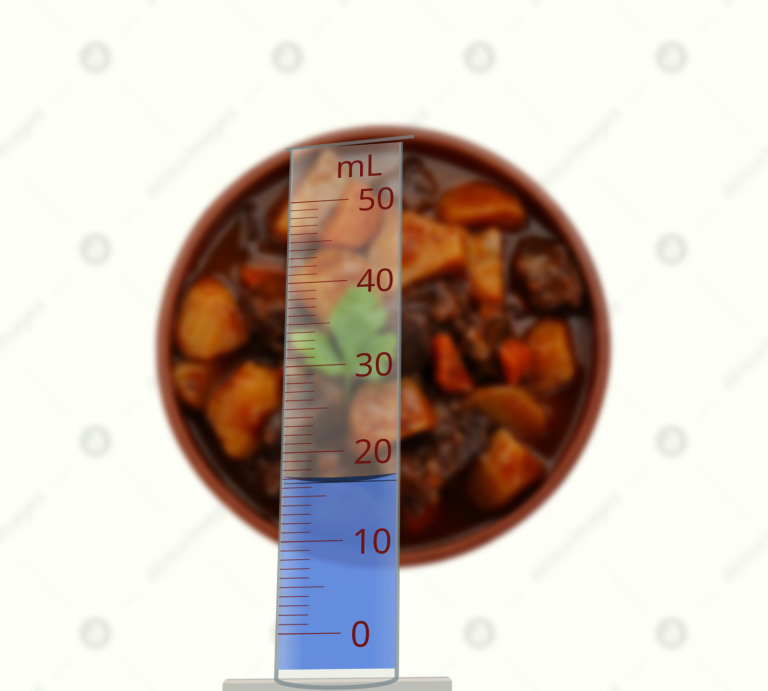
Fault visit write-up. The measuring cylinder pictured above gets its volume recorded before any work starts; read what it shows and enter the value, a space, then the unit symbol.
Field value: 16.5 mL
